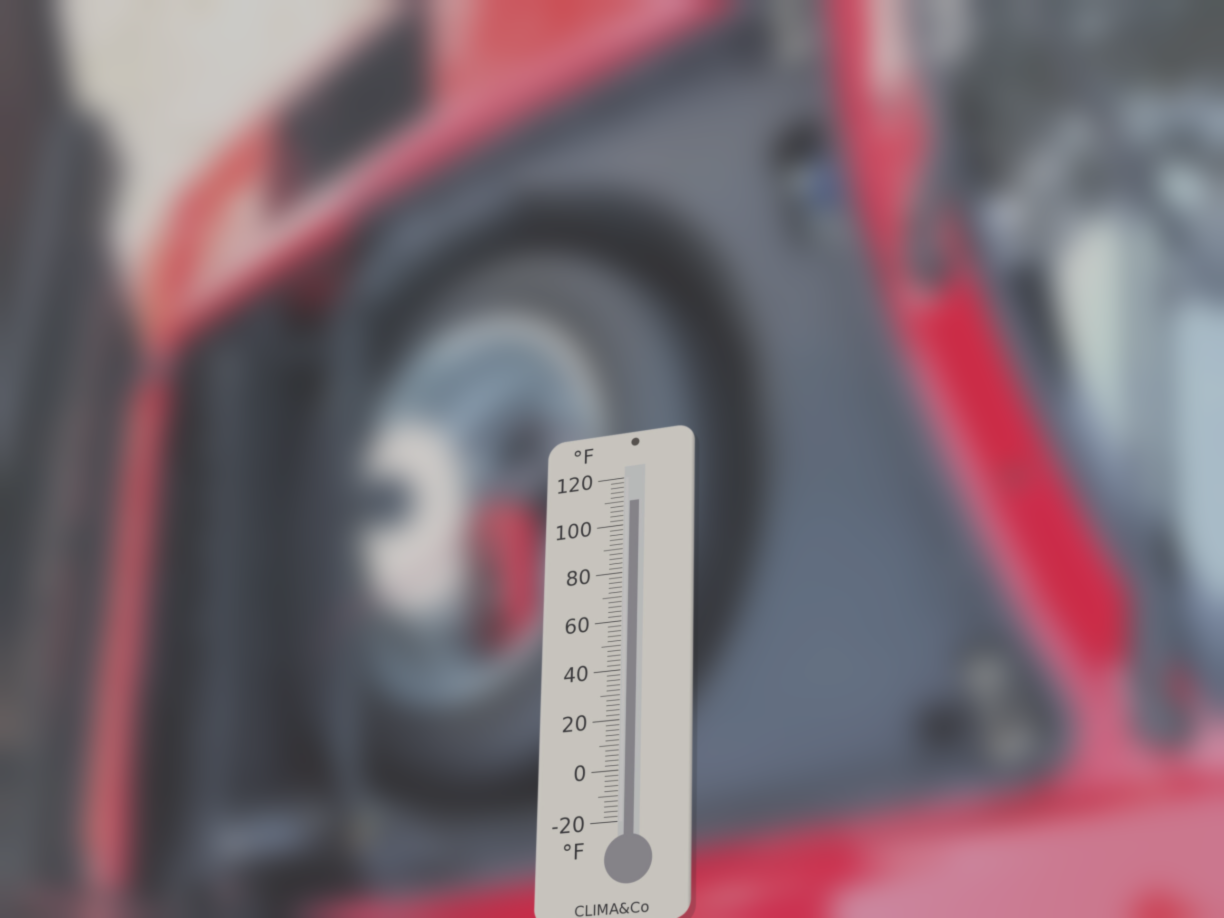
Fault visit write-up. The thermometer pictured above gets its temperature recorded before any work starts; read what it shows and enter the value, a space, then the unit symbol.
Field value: 110 °F
